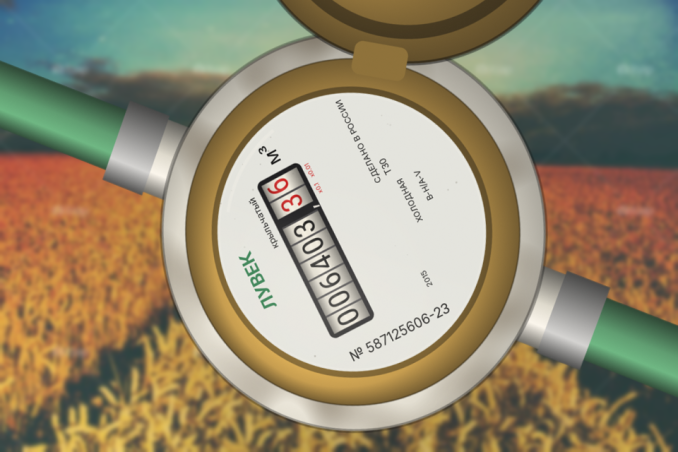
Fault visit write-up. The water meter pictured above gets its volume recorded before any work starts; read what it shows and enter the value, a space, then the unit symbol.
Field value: 6403.36 m³
